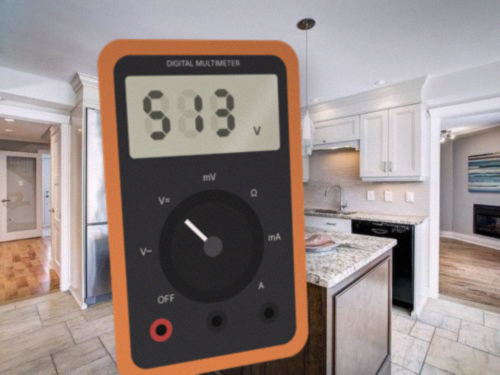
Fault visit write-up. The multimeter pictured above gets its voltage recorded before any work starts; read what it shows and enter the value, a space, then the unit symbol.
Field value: 513 V
